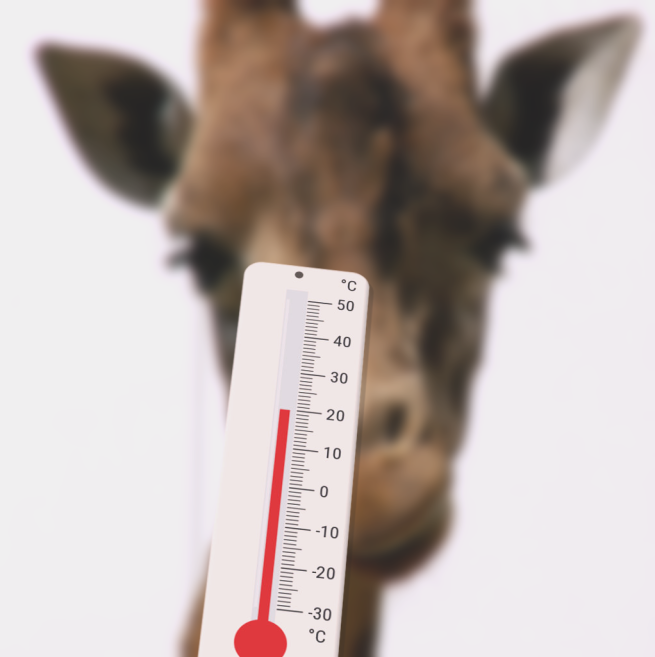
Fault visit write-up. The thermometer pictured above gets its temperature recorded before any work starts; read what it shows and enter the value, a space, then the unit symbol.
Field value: 20 °C
